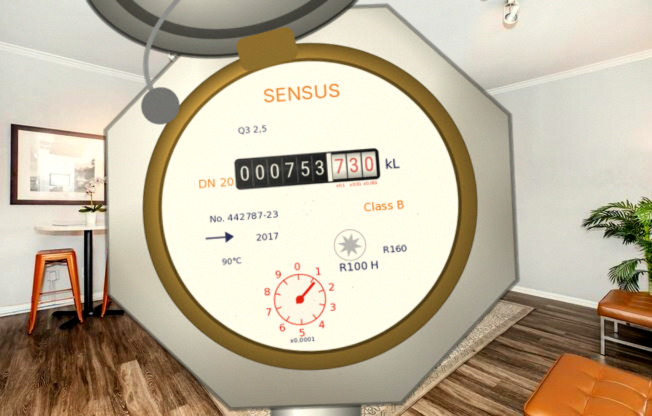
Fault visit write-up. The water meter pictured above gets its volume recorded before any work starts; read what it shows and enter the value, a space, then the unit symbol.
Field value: 753.7301 kL
